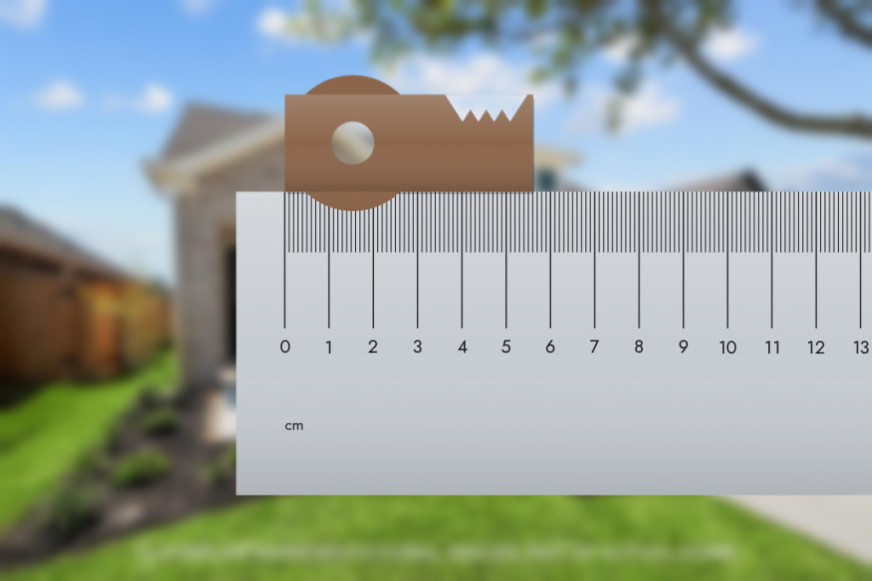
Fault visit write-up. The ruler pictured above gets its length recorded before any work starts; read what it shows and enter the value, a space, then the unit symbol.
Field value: 5.6 cm
